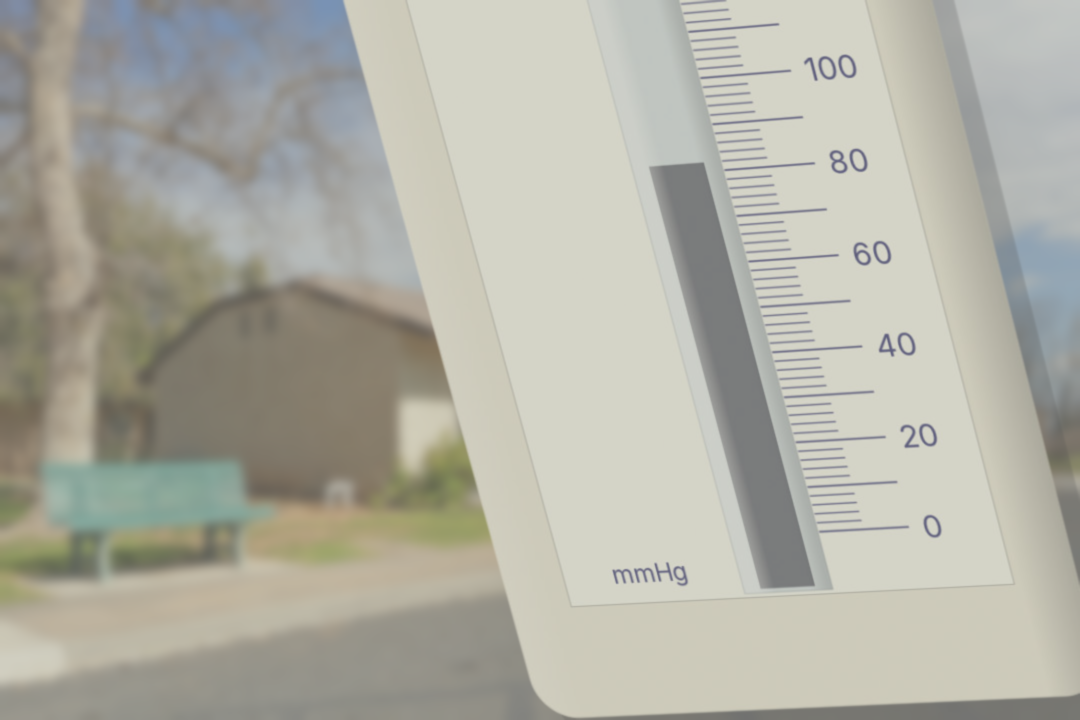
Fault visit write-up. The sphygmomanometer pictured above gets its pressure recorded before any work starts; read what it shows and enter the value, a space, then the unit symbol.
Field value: 82 mmHg
